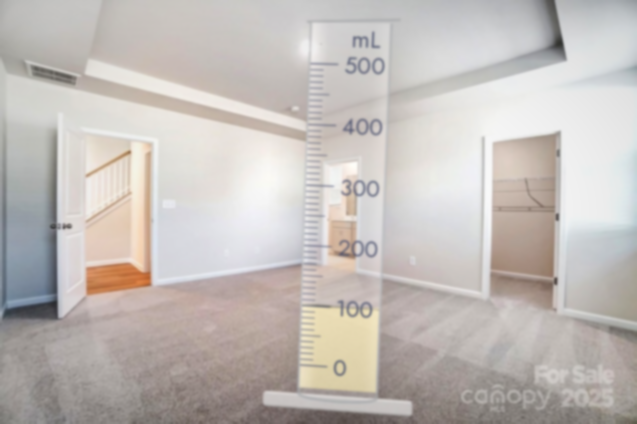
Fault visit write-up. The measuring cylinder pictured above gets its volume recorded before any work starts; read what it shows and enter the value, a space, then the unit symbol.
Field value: 100 mL
